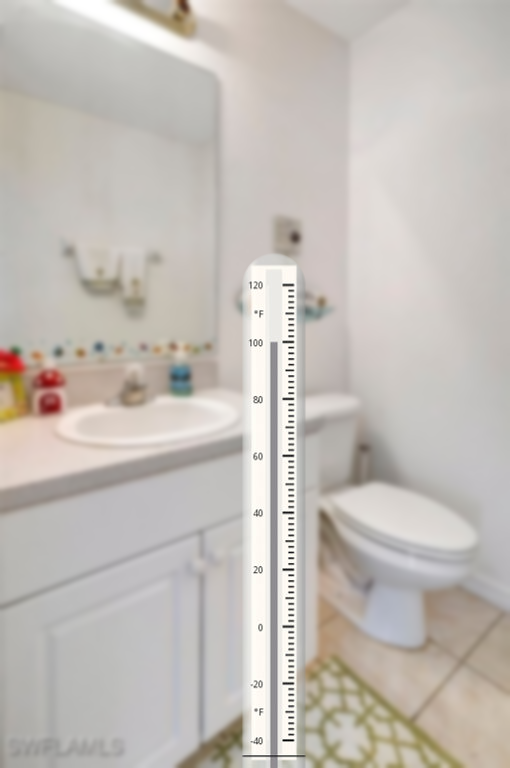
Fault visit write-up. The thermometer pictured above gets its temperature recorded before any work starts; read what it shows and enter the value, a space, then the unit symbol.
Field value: 100 °F
